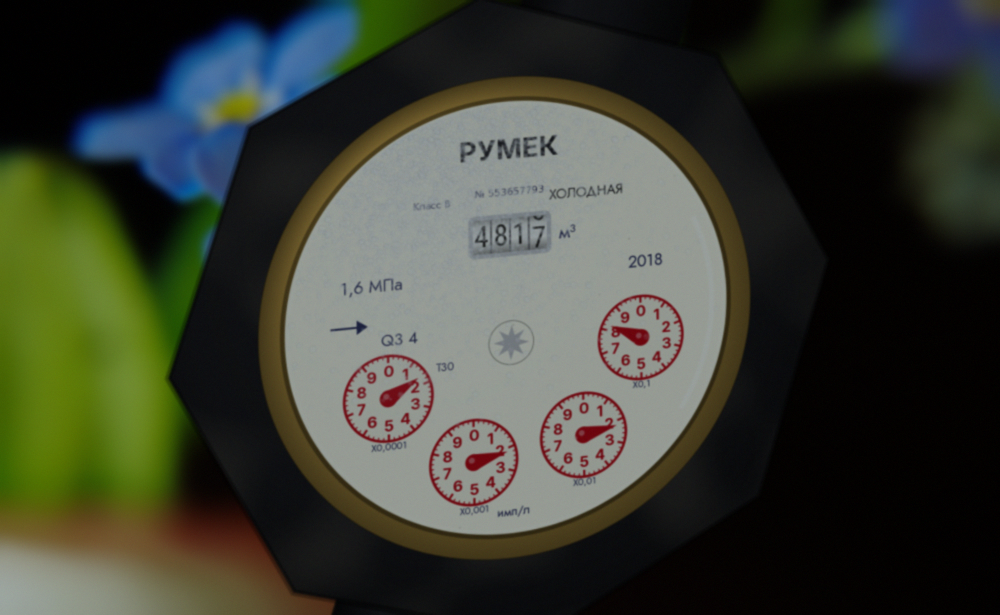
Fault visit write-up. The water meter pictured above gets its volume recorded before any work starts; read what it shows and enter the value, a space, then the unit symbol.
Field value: 4816.8221 m³
